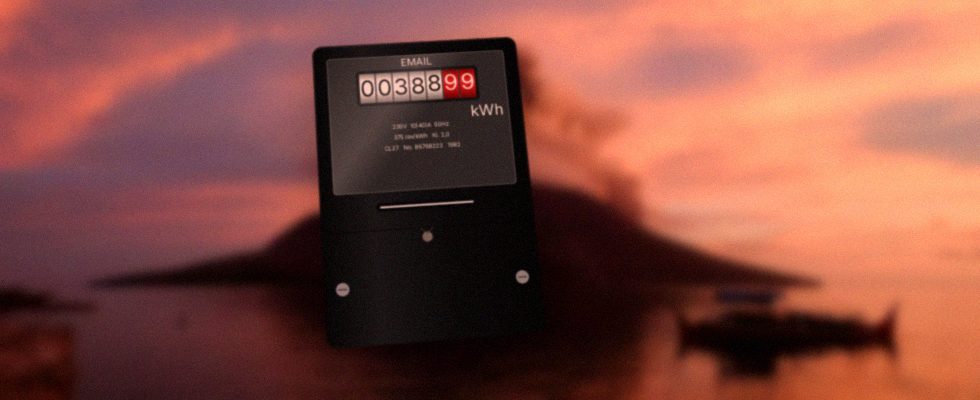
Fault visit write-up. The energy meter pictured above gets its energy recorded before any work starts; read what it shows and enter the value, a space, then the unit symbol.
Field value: 388.99 kWh
